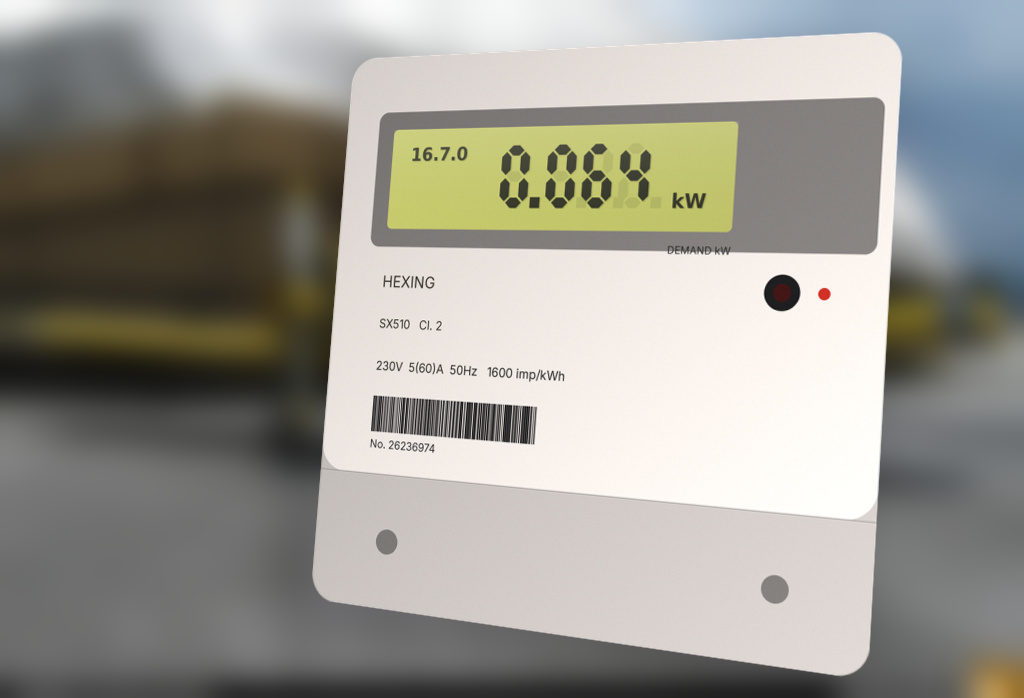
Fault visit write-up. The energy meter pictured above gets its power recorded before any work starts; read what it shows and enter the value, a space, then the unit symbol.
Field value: 0.064 kW
